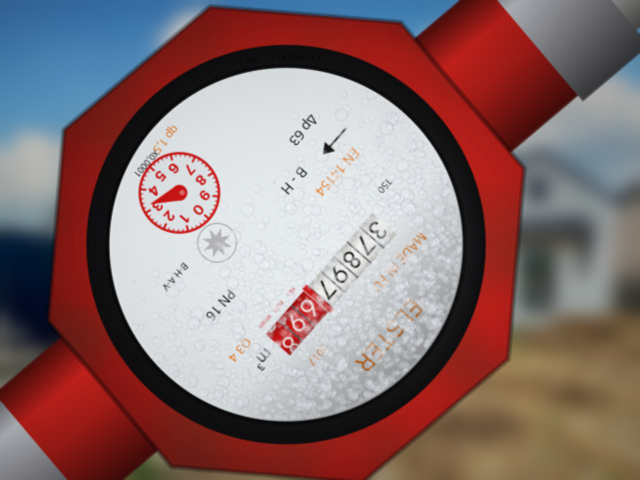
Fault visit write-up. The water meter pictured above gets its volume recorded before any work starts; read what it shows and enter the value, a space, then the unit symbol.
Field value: 37897.6983 m³
